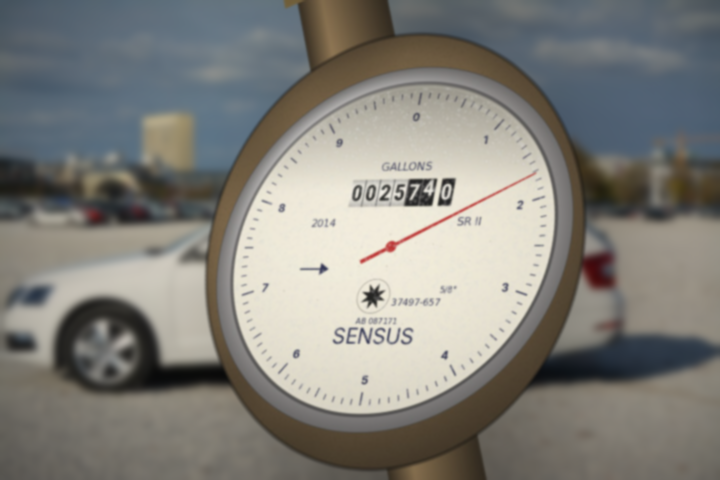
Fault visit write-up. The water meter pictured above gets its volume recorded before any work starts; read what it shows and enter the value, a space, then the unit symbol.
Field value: 25741.7 gal
